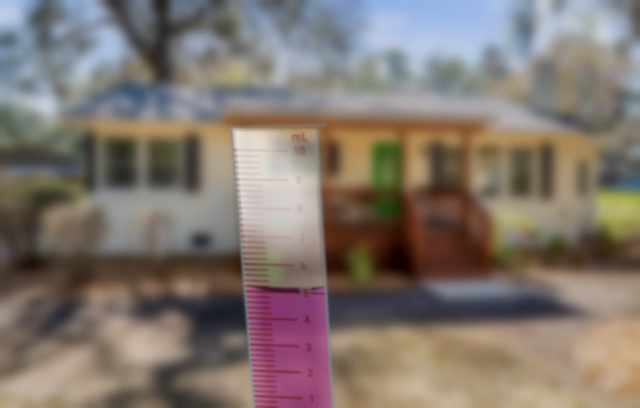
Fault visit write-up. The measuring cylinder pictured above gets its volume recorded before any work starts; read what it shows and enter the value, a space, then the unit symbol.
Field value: 5 mL
